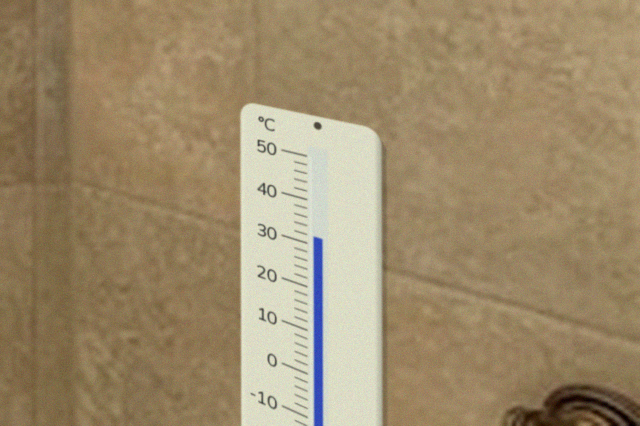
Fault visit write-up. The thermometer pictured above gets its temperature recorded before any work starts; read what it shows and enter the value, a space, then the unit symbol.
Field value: 32 °C
